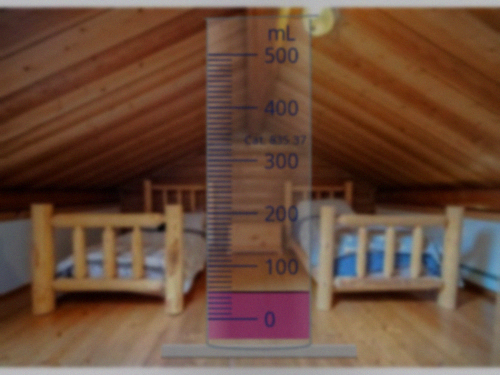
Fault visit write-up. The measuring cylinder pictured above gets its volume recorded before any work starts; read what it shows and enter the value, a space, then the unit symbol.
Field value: 50 mL
